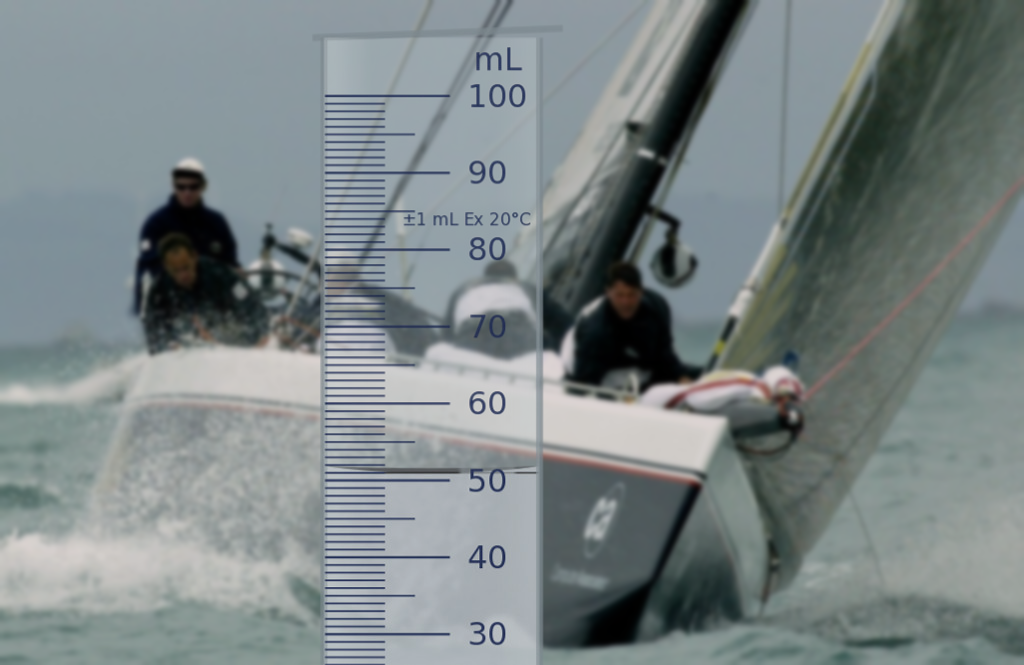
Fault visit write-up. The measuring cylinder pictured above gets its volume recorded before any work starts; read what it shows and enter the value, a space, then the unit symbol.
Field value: 51 mL
